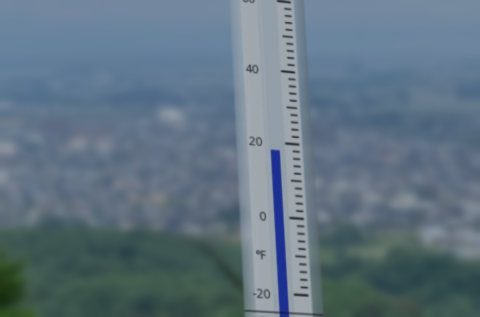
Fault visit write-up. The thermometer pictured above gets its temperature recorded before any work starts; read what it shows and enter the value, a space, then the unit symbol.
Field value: 18 °F
